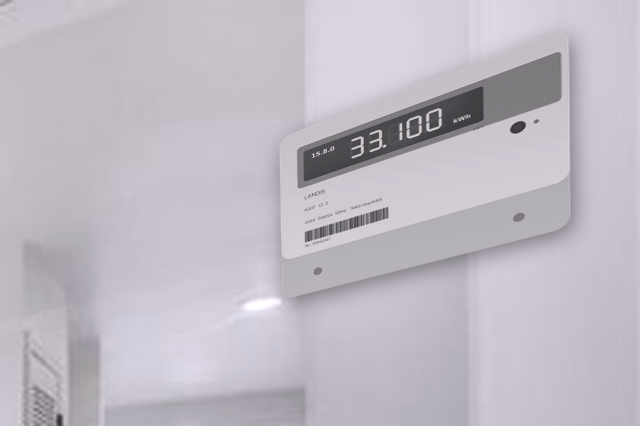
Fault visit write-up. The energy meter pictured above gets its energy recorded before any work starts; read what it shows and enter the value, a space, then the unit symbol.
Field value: 33.100 kWh
